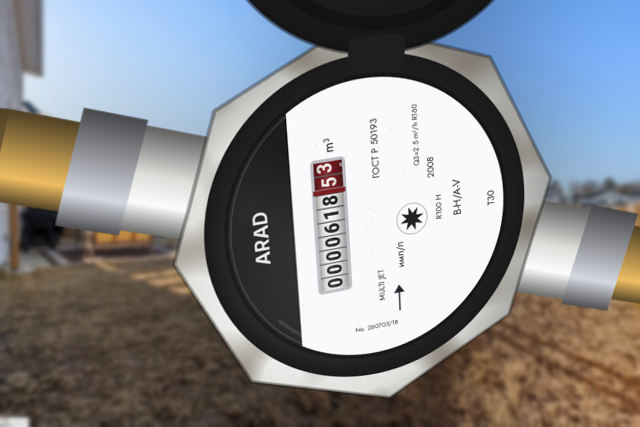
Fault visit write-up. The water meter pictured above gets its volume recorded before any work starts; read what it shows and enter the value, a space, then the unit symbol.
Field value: 618.53 m³
